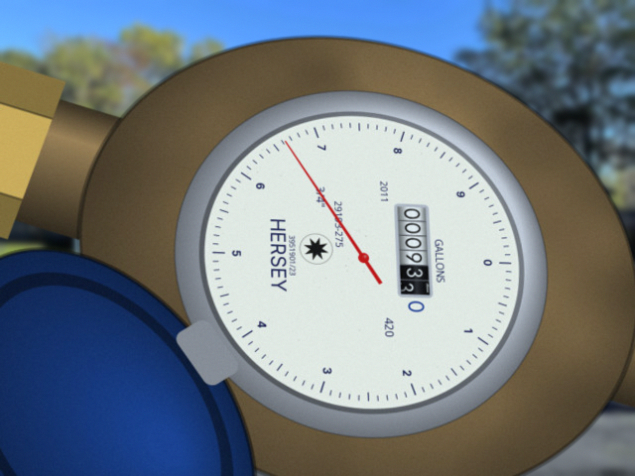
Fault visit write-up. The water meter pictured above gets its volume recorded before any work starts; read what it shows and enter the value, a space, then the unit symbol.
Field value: 9326.6 gal
